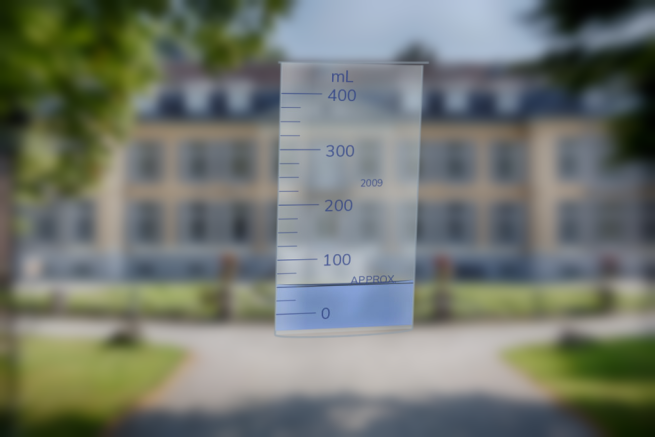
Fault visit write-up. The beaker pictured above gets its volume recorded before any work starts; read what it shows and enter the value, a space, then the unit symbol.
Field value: 50 mL
